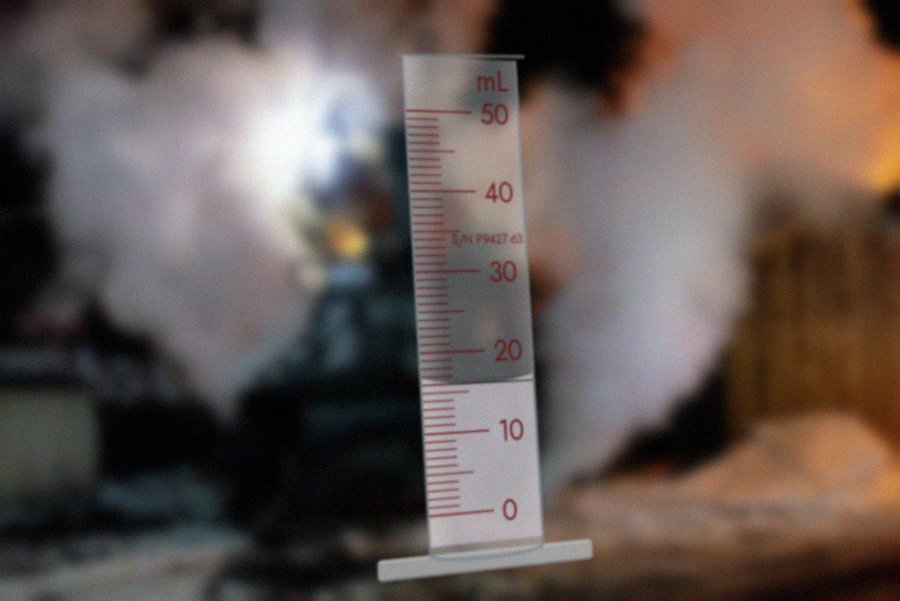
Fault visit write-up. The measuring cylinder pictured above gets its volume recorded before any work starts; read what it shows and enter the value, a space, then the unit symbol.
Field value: 16 mL
